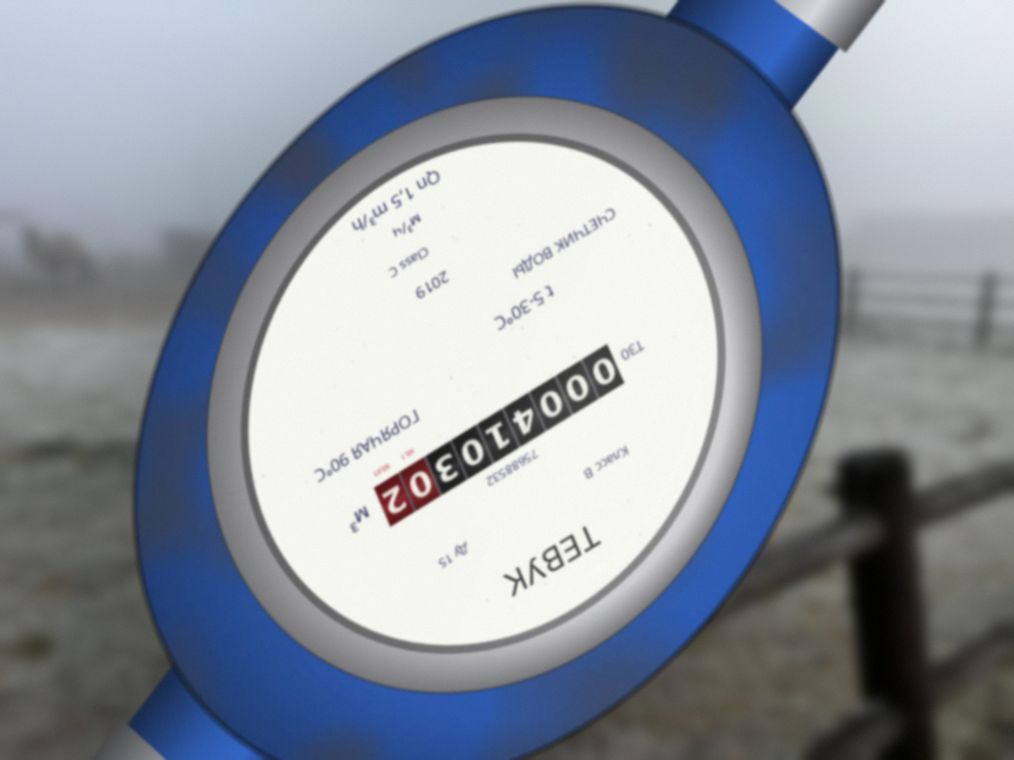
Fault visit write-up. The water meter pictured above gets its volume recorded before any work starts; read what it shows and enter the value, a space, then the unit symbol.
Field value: 4103.02 m³
